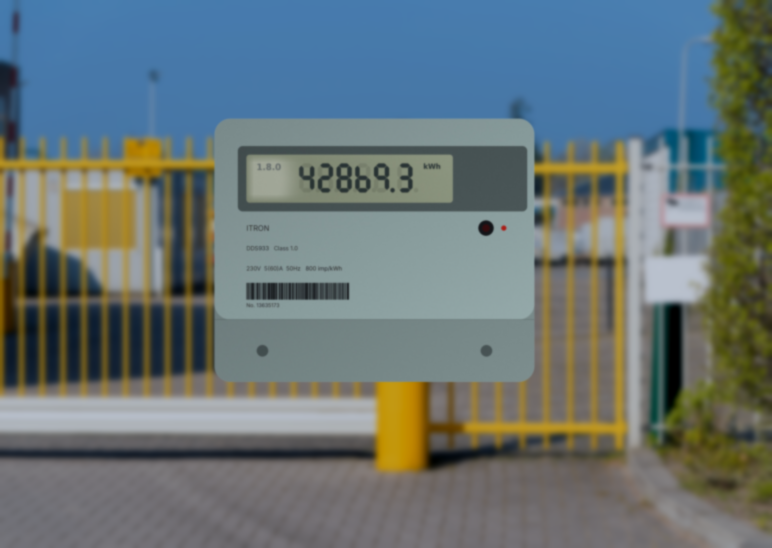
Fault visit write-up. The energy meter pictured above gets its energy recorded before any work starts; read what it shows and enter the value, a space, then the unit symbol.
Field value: 42869.3 kWh
